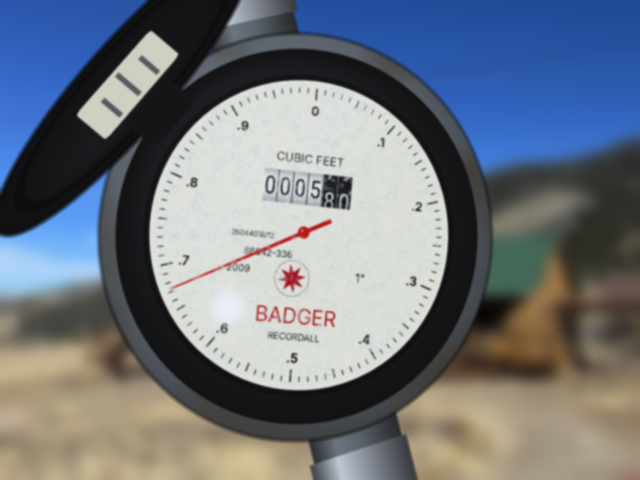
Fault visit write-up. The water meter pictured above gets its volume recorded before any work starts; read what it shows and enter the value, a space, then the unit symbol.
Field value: 579.67 ft³
